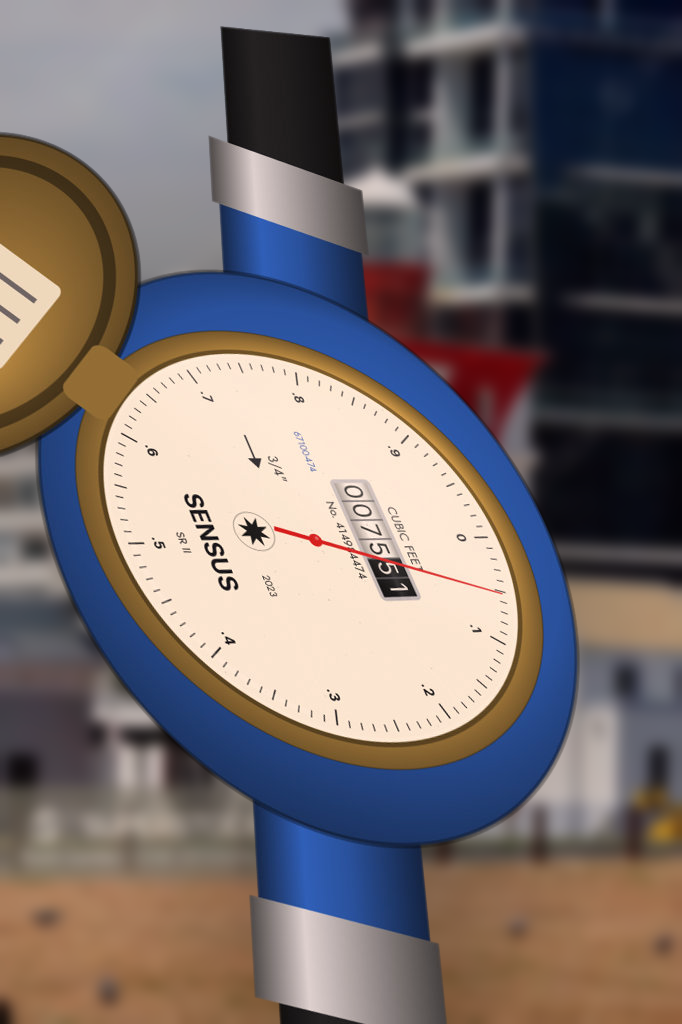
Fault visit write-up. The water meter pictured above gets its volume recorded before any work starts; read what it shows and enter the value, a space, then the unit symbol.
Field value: 7551.05 ft³
